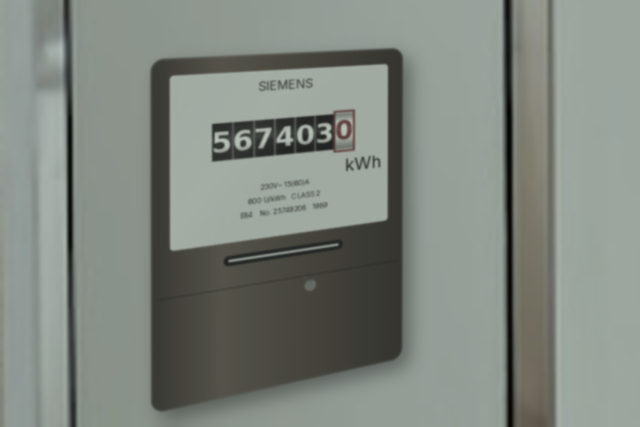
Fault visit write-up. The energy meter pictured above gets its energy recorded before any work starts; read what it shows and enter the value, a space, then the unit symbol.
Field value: 567403.0 kWh
